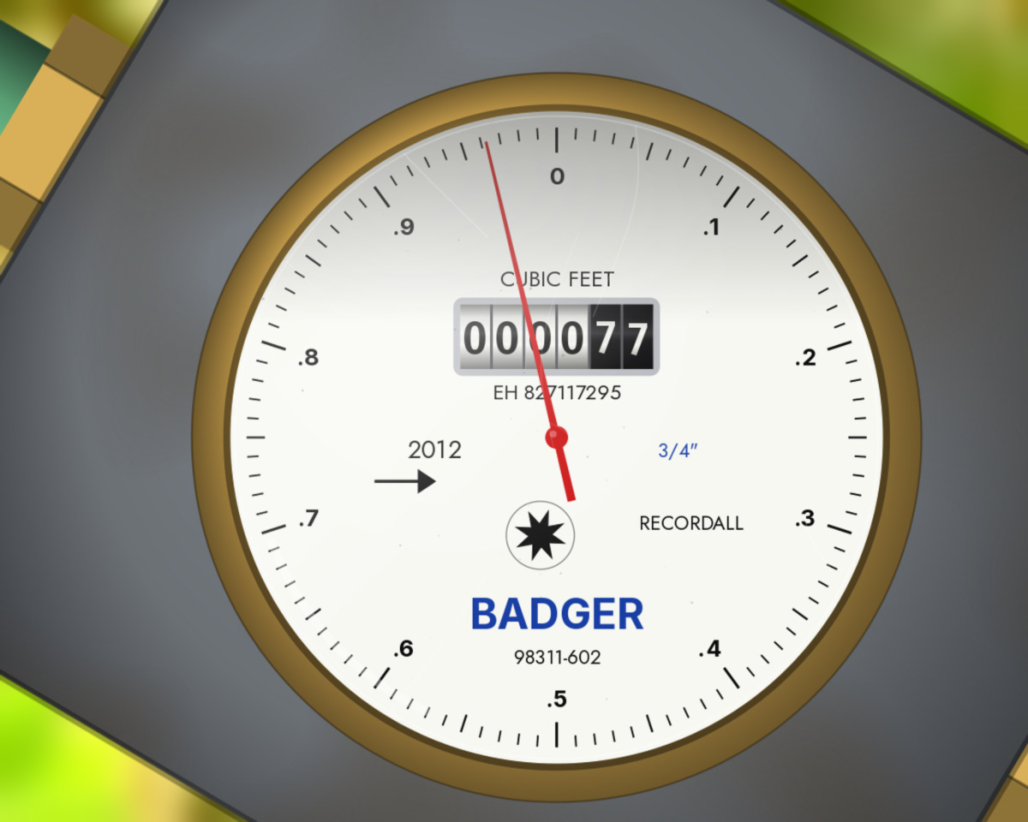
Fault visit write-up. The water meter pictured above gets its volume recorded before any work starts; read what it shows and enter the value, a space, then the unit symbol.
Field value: 76.96 ft³
